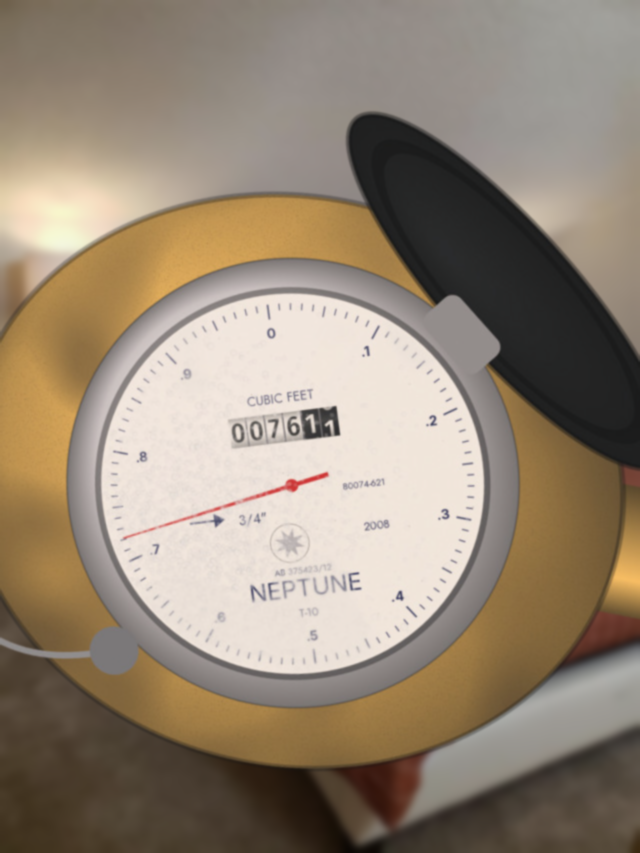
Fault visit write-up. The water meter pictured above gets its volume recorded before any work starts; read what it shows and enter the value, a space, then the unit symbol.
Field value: 7610.72 ft³
